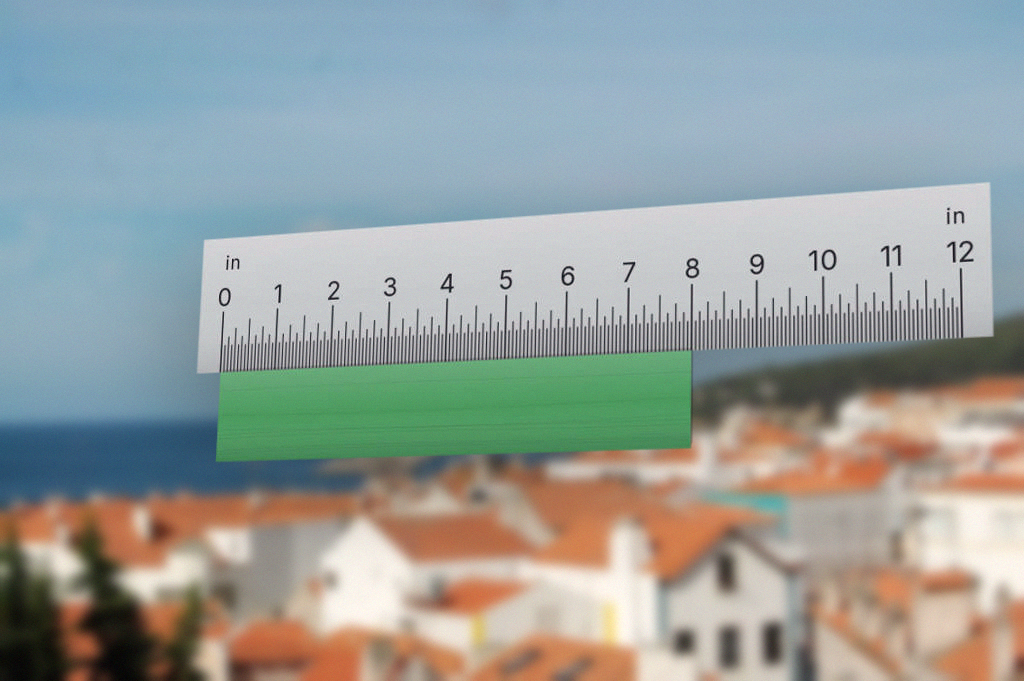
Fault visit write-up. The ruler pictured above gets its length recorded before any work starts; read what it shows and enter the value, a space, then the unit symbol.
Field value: 8 in
